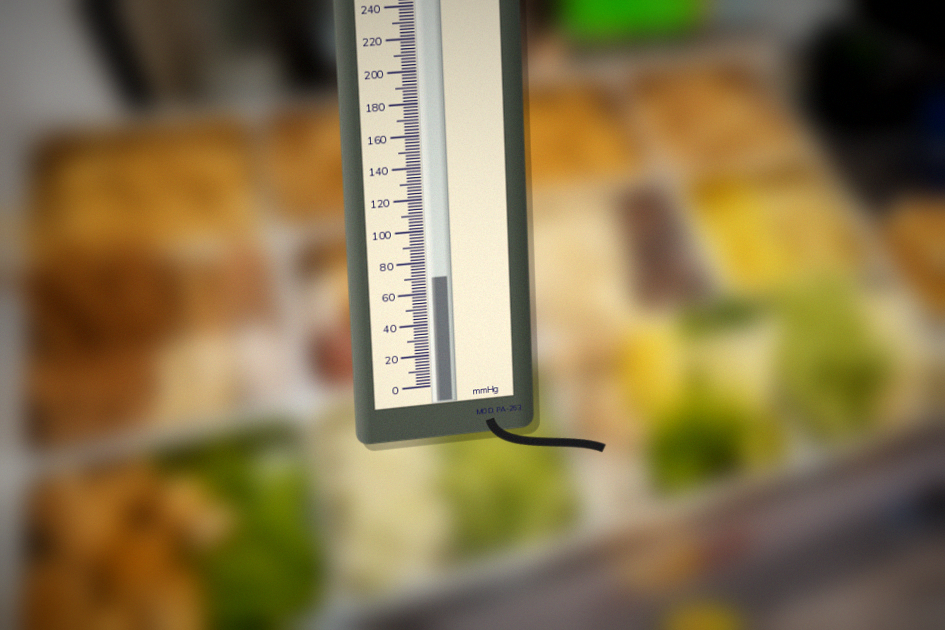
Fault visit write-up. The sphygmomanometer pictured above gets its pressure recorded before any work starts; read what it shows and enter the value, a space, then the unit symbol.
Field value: 70 mmHg
